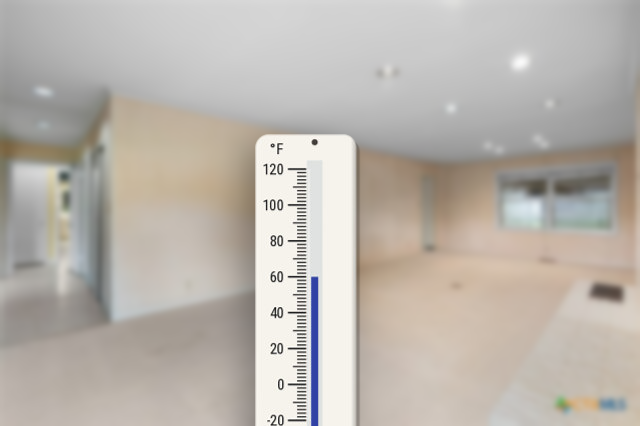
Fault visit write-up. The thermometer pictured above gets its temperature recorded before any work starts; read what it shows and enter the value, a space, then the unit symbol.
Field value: 60 °F
